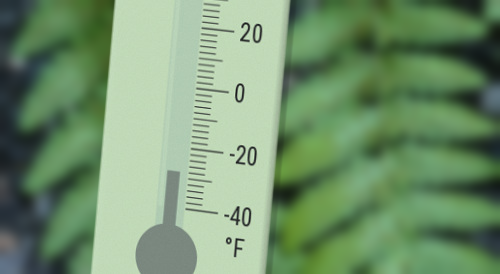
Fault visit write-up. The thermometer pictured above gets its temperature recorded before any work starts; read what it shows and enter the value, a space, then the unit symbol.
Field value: -28 °F
